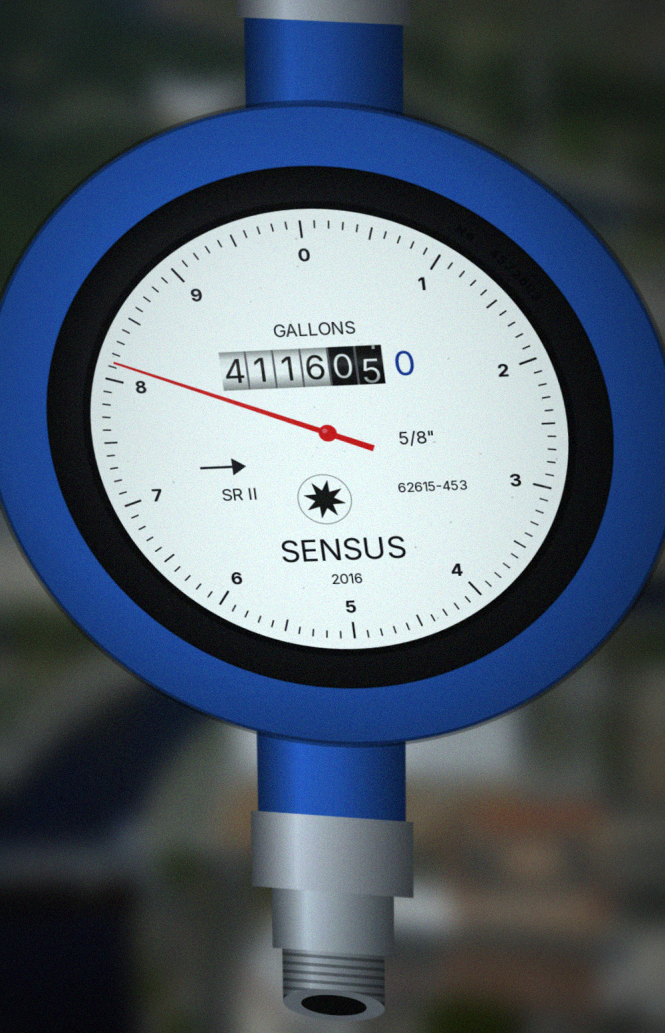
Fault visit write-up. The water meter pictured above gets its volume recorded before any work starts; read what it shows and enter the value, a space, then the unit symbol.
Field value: 4116048.1 gal
